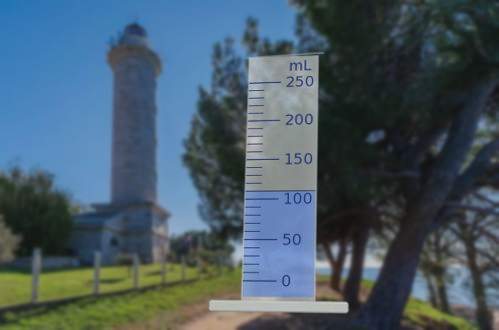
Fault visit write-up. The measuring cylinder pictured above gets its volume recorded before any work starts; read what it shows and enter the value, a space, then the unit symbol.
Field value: 110 mL
